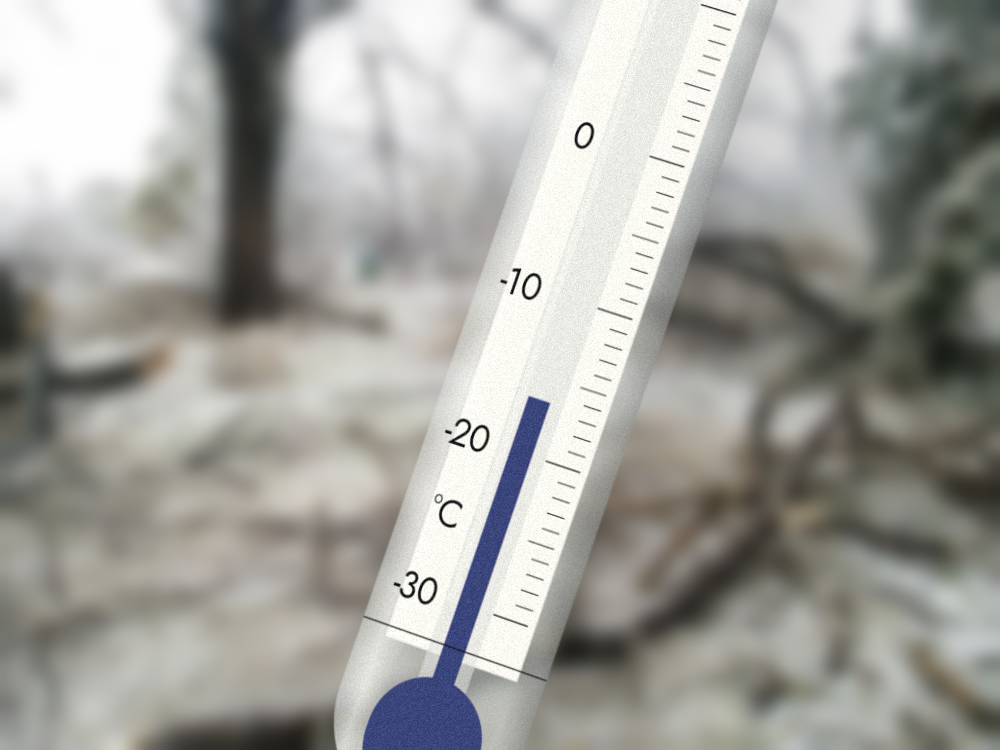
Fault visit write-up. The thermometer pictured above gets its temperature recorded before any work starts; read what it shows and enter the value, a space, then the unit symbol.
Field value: -16.5 °C
